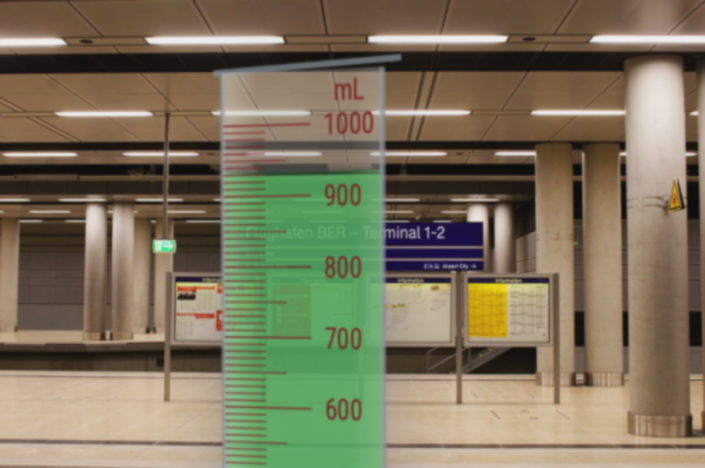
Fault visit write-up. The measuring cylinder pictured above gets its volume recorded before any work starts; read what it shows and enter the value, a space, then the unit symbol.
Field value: 930 mL
